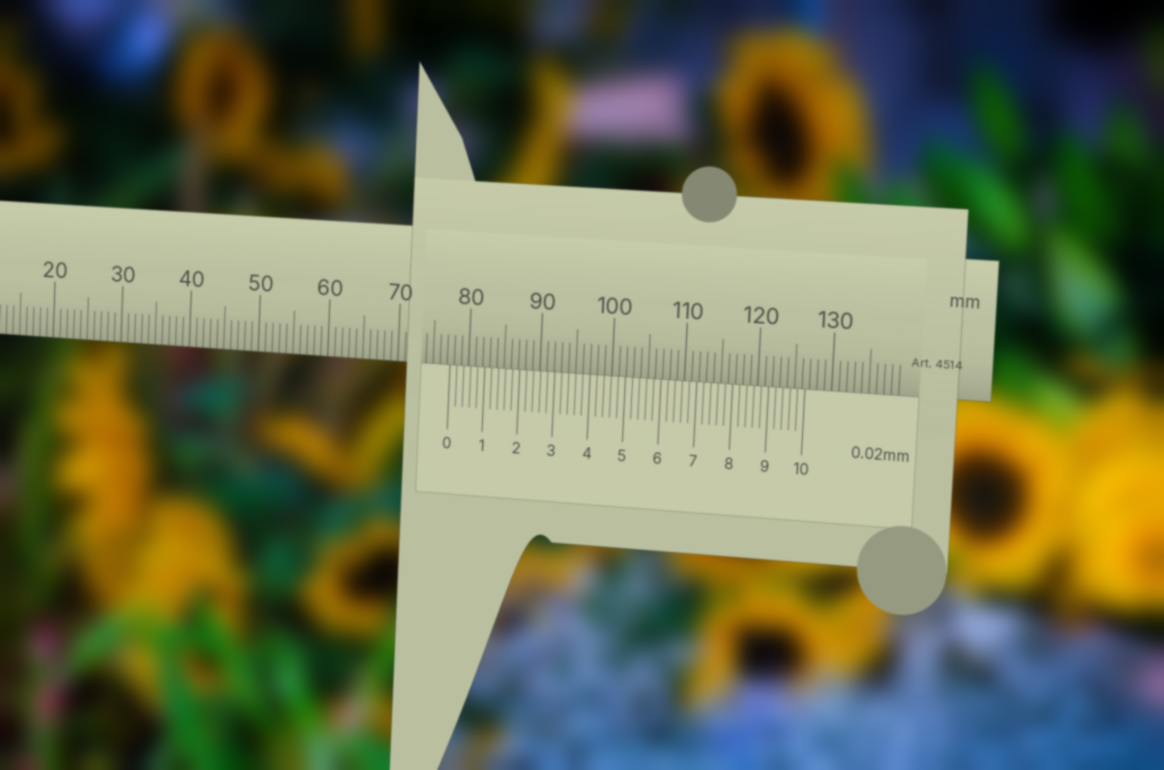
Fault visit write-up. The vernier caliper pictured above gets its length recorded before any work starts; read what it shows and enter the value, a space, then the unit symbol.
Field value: 77.4 mm
